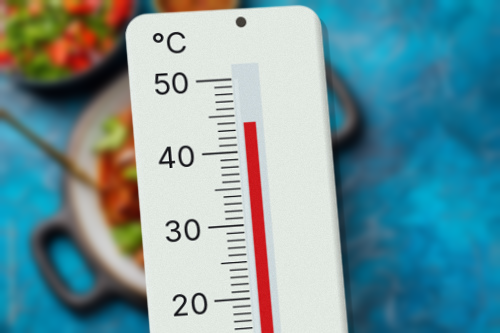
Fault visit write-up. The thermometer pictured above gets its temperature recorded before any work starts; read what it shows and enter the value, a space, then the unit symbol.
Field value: 44 °C
